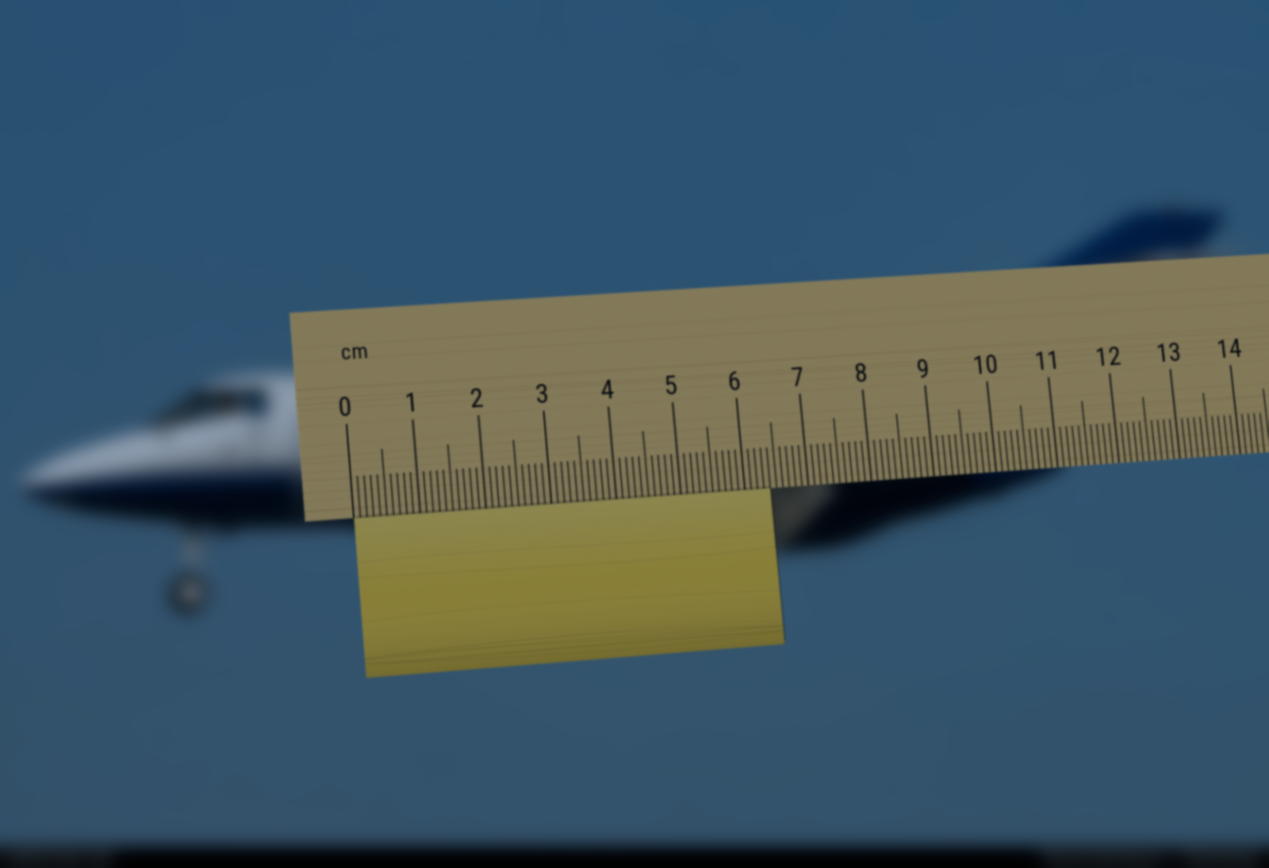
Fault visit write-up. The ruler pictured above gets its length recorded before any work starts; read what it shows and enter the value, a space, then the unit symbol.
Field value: 6.4 cm
